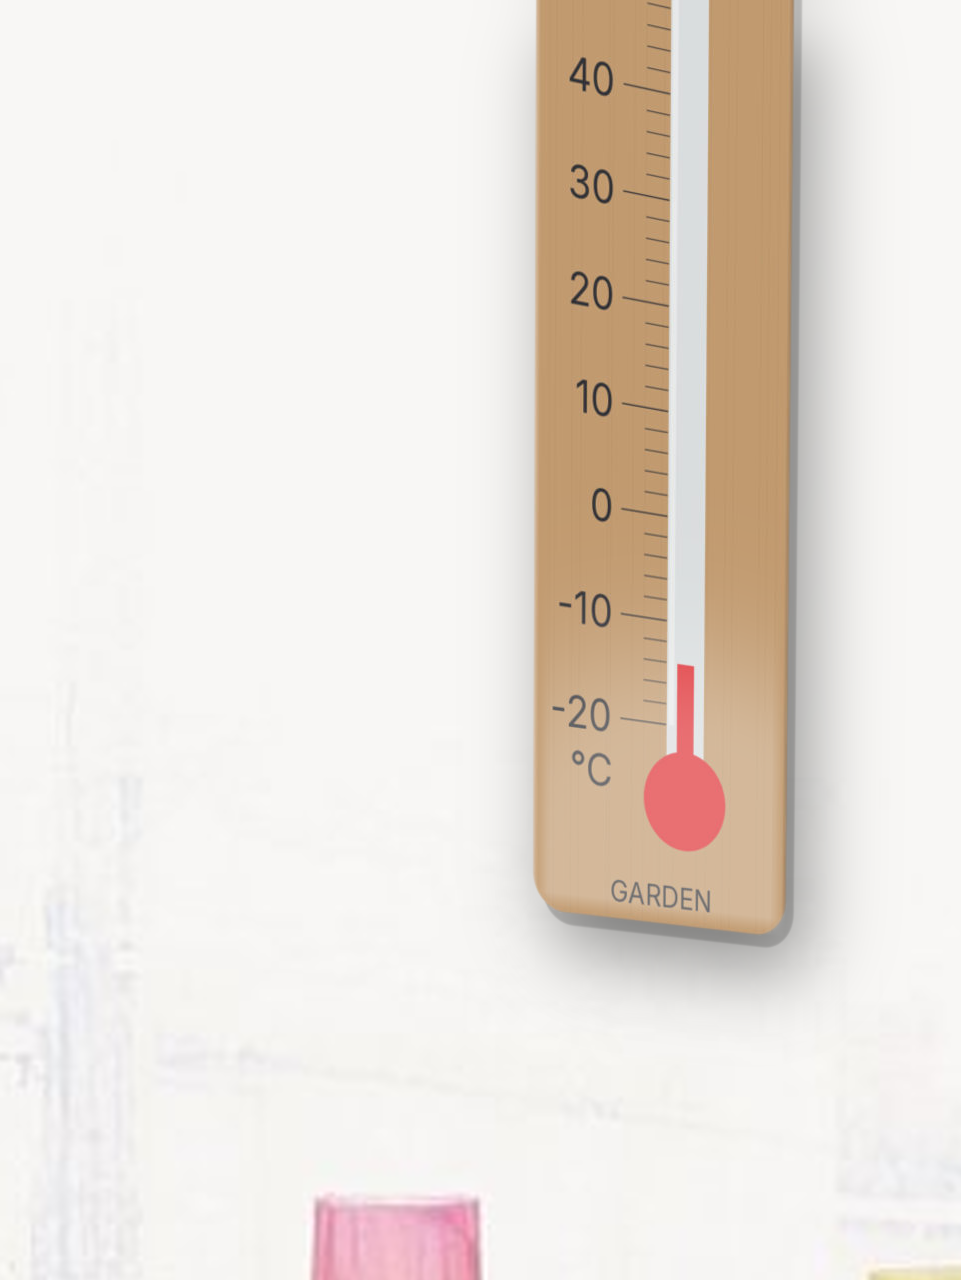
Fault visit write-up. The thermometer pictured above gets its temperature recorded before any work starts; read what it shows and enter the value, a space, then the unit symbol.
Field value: -14 °C
